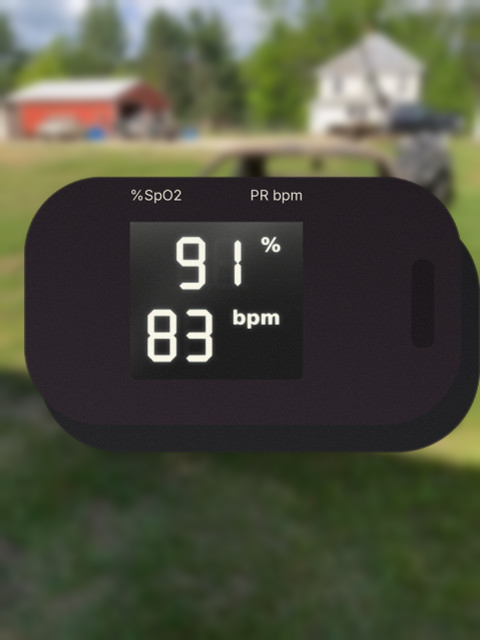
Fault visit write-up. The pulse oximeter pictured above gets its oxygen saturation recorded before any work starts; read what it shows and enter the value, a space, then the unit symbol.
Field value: 91 %
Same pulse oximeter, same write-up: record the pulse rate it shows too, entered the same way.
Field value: 83 bpm
